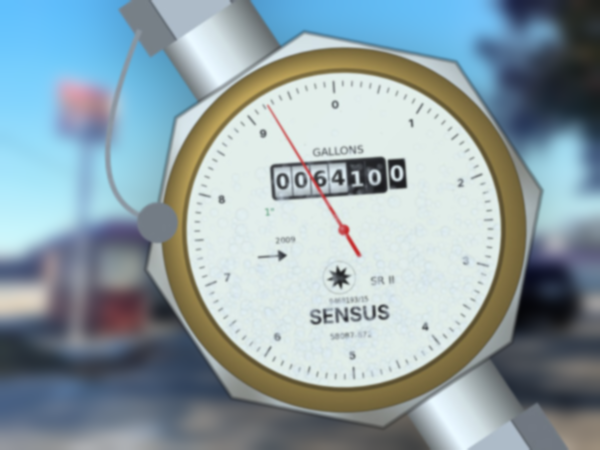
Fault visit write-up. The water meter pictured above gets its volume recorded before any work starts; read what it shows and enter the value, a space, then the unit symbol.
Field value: 64099.2 gal
